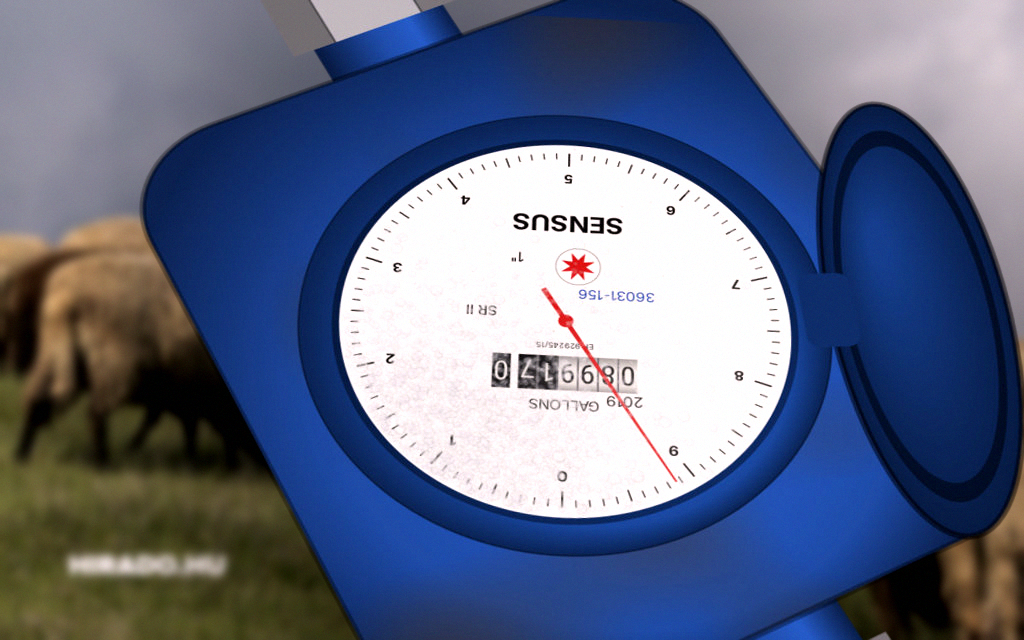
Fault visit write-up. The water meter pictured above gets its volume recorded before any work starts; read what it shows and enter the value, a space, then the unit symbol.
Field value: 899169.1 gal
